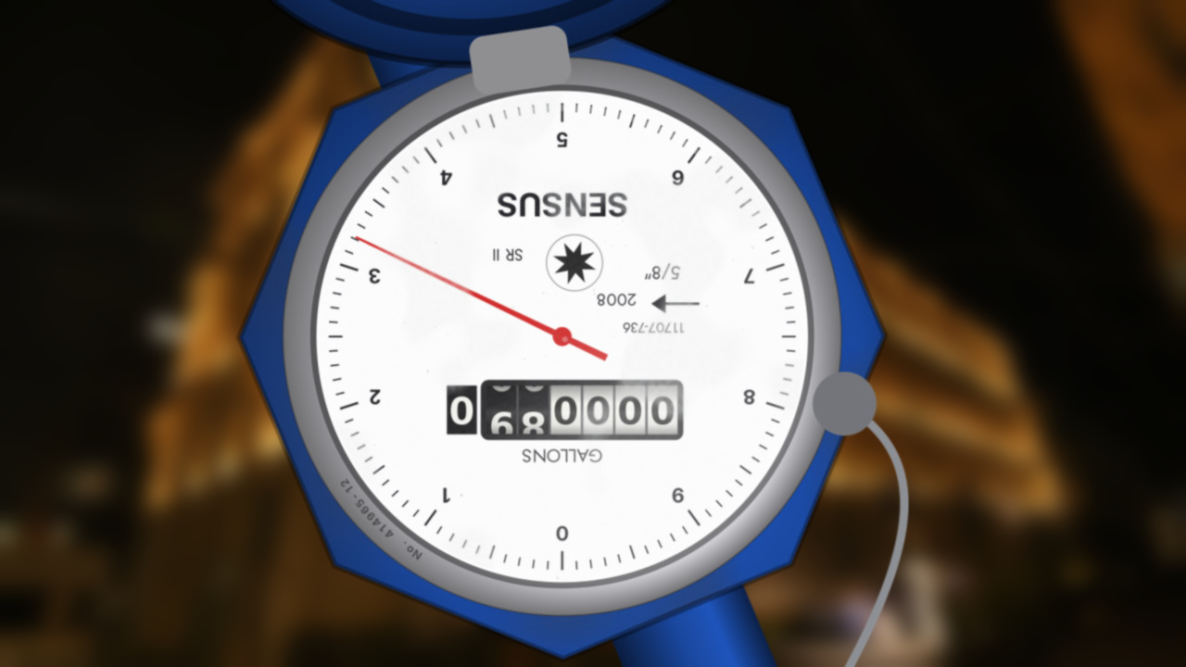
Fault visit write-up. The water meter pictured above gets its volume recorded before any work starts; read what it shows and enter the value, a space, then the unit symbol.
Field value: 893.2 gal
